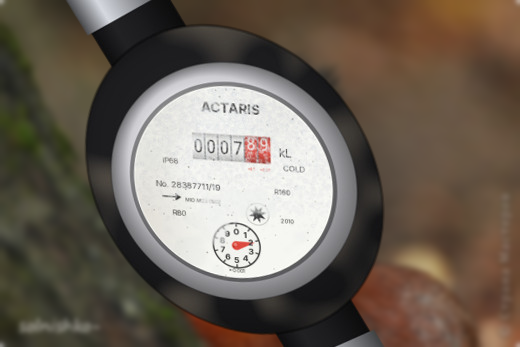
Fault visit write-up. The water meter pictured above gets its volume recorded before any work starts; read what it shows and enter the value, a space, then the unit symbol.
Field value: 7.892 kL
